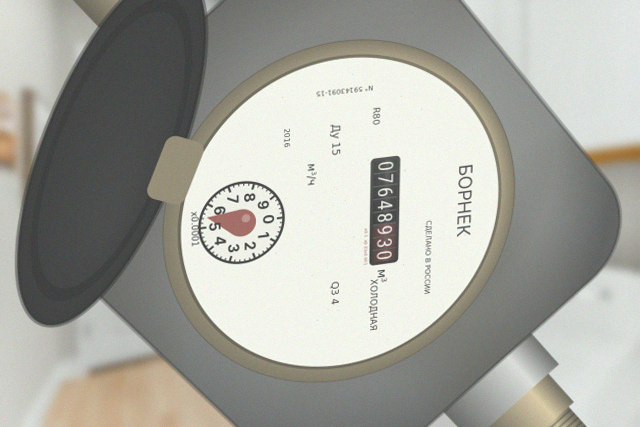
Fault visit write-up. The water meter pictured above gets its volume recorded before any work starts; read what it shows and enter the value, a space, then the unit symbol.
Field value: 7648.9305 m³
